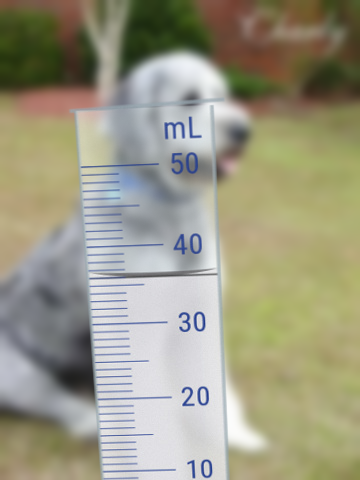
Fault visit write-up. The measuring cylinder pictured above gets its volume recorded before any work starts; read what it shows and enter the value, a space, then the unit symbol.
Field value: 36 mL
